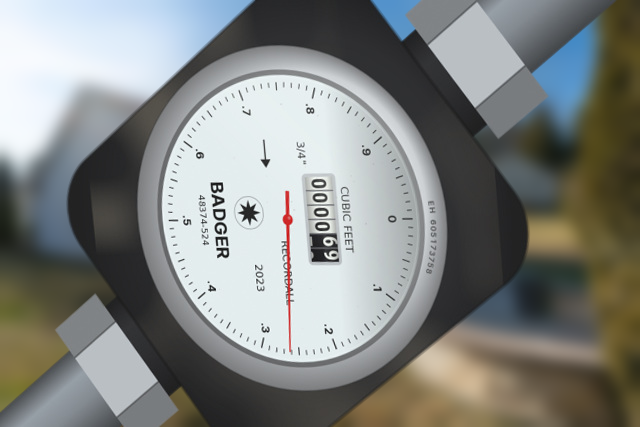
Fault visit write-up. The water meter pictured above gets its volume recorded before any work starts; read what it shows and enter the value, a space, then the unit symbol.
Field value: 69.26 ft³
